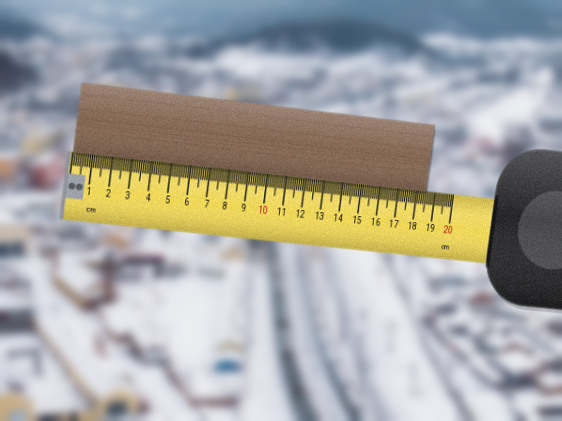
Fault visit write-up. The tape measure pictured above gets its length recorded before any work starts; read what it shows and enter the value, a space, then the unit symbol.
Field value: 18.5 cm
